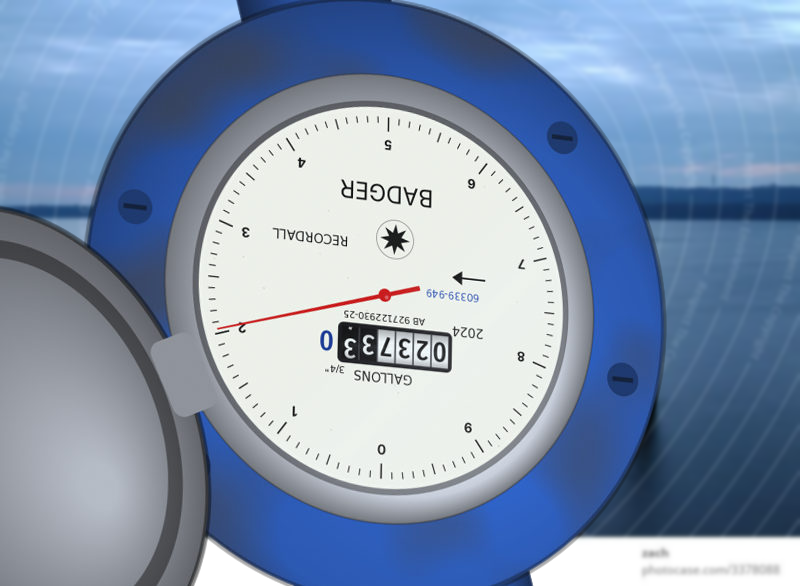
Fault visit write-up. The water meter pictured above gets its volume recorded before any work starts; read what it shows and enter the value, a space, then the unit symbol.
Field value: 237332.0 gal
